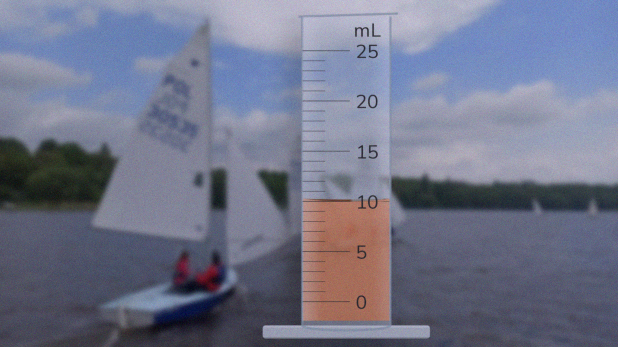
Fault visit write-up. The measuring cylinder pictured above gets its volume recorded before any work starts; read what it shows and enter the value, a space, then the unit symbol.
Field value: 10 mL
